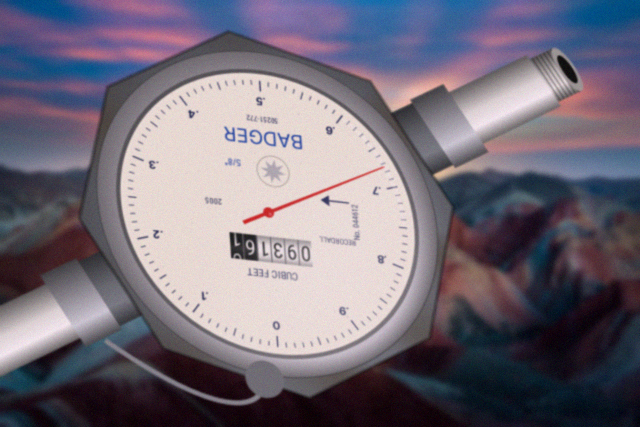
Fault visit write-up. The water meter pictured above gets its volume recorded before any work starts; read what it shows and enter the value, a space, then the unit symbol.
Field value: 93160.67 ft³
